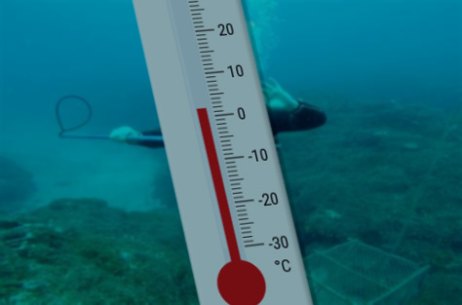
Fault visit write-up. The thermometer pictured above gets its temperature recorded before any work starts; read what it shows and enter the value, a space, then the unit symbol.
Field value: 2 °C
